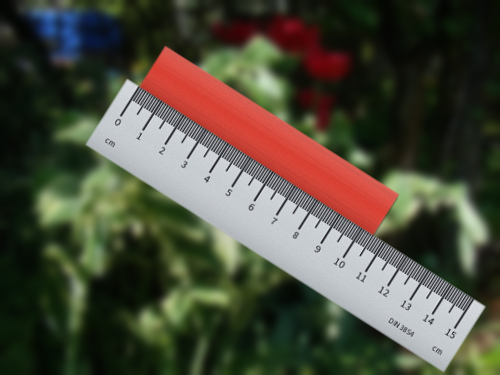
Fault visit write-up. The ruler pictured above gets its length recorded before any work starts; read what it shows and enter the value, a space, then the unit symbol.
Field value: 10.5 cm
